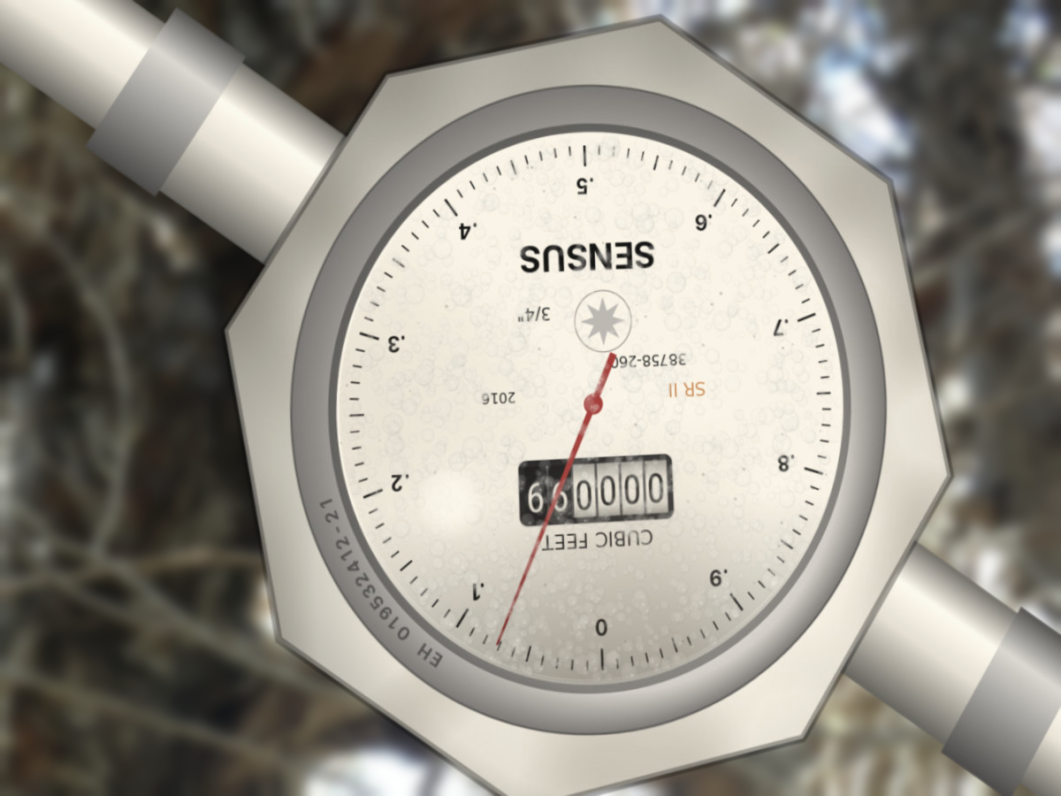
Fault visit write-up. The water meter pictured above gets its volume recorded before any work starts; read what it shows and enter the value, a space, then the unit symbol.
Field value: 99.07 ft³
